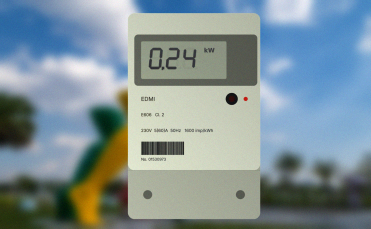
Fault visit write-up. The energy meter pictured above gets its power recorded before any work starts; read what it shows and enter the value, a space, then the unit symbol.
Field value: 0.24 kW
